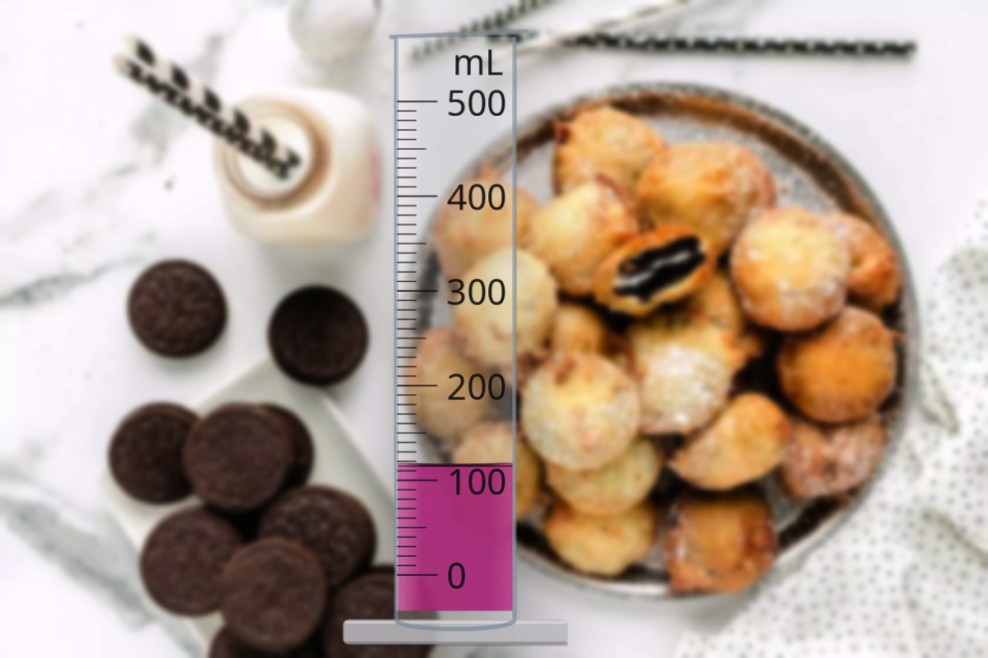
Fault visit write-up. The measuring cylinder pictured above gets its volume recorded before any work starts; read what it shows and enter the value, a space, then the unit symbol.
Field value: 115 mL
